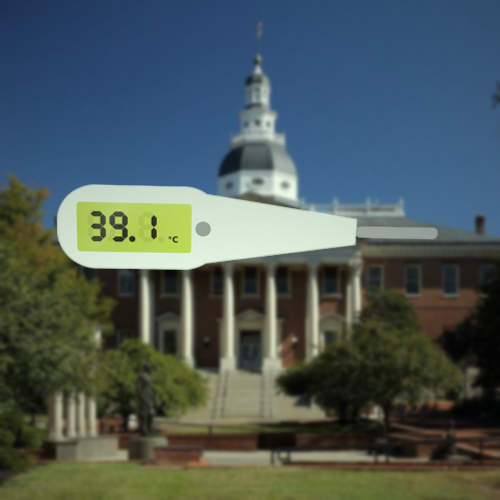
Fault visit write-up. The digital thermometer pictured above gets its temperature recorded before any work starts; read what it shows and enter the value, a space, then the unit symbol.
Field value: 39.1 °C
